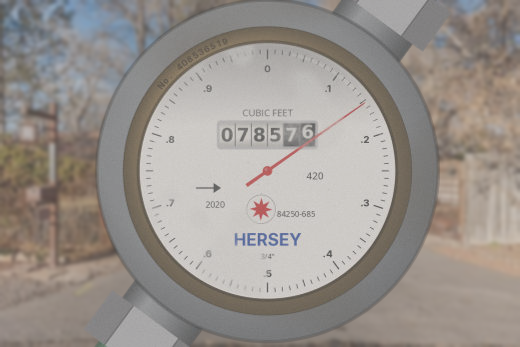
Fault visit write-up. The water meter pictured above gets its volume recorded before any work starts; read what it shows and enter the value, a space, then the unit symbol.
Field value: 78576.15 ft³
